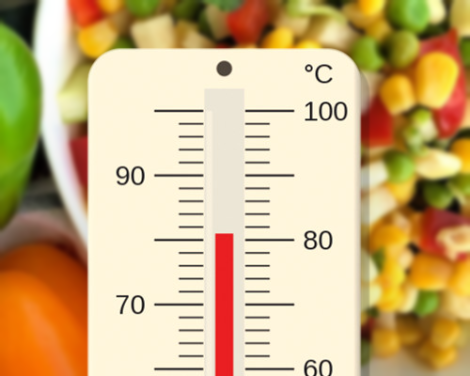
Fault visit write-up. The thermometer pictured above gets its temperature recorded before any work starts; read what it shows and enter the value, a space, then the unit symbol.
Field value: 81 °C
